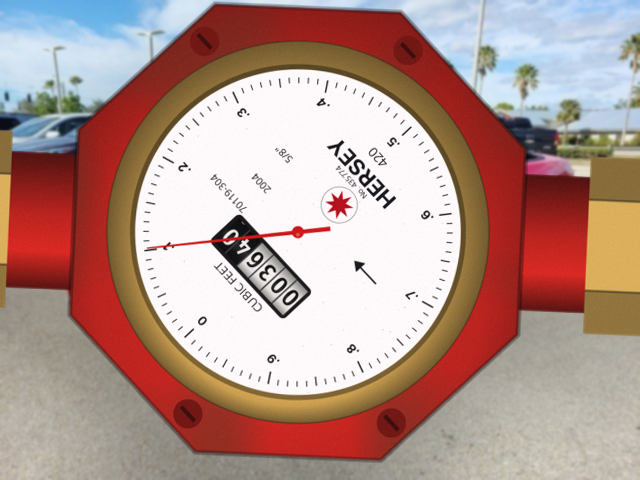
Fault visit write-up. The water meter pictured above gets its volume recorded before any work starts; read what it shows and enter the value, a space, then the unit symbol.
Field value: 3640.10 ft³
